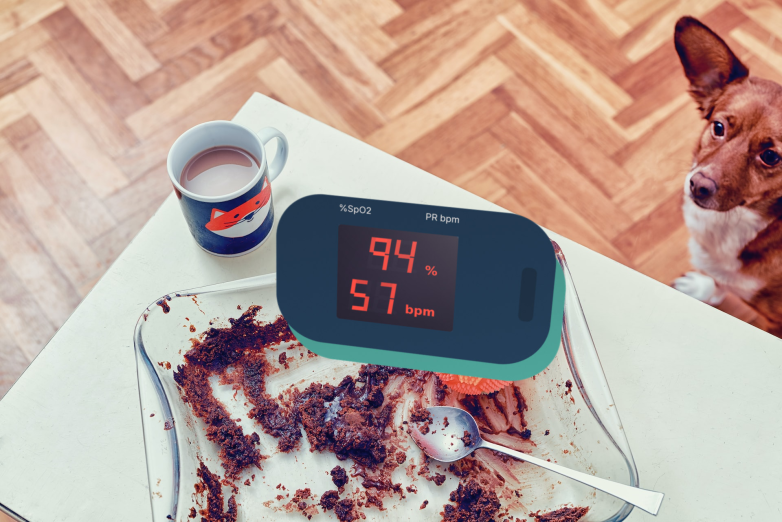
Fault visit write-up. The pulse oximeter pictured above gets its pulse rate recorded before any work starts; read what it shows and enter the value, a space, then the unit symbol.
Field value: 57 bpm
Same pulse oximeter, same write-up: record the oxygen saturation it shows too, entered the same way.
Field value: 94 %
